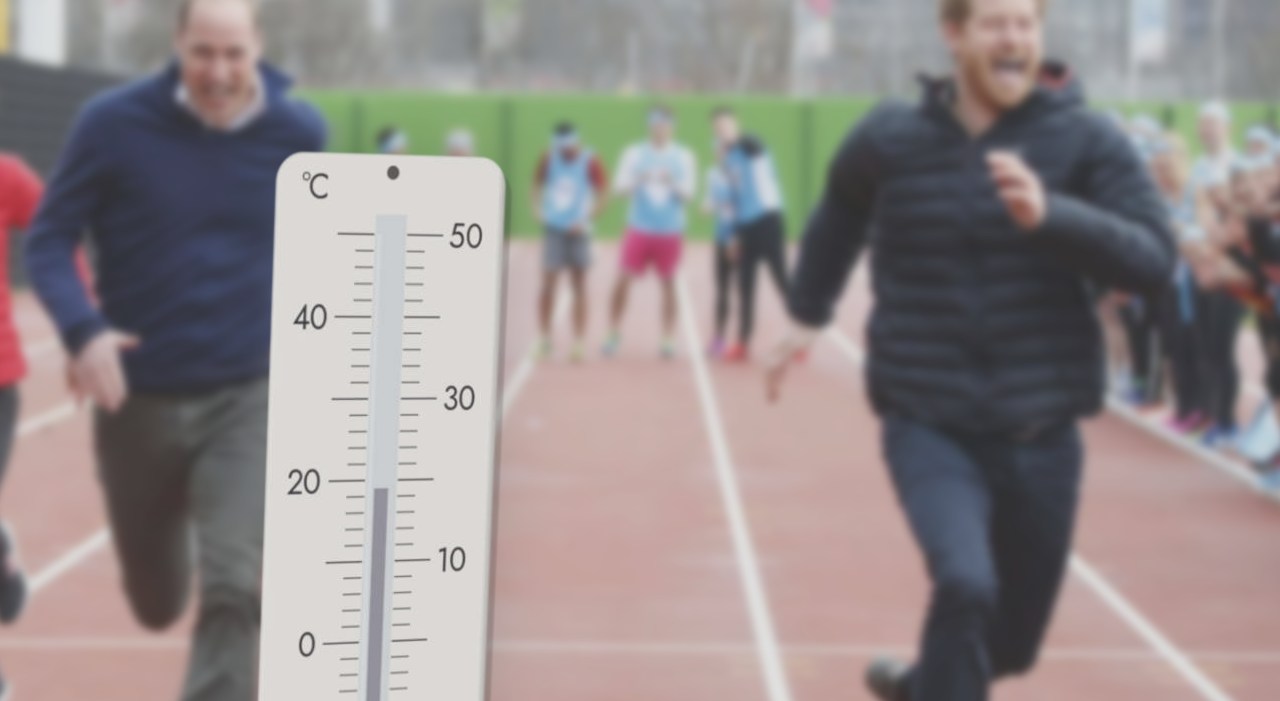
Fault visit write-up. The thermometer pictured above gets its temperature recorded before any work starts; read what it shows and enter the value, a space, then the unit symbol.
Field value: 19 °C
